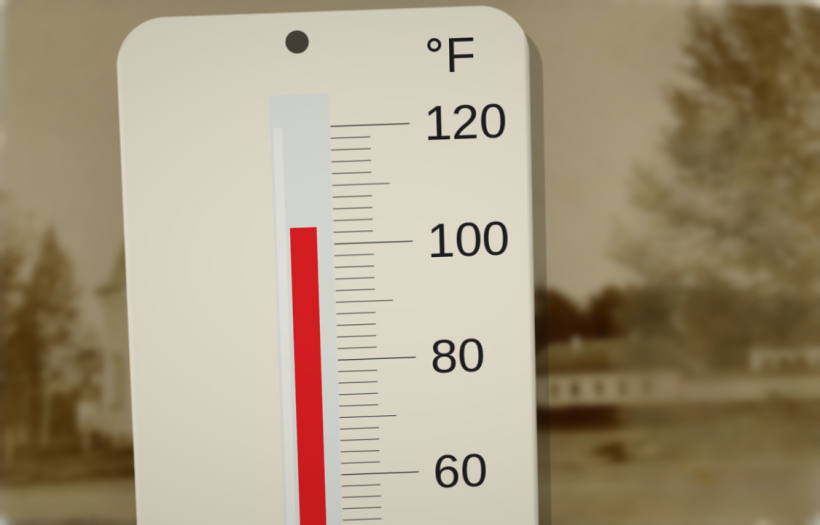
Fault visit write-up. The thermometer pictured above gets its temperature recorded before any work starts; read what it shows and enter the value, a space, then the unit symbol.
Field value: 103 °F
